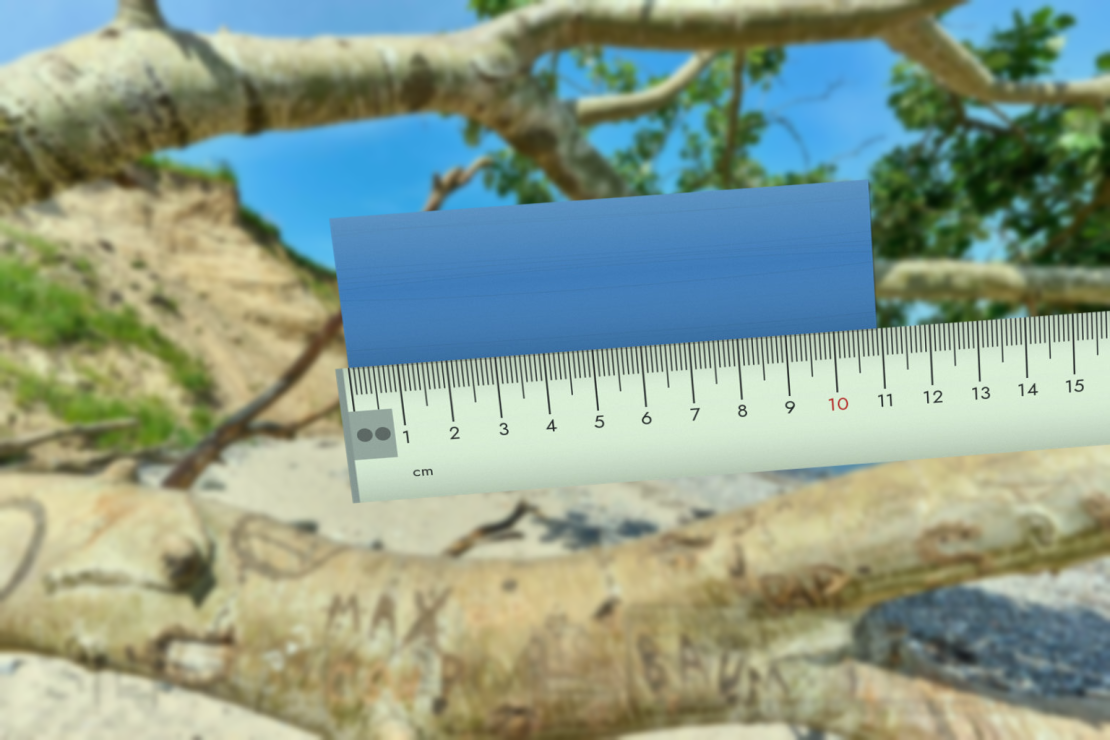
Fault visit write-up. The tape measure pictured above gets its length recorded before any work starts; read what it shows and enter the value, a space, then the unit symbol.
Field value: 10.9 cm
